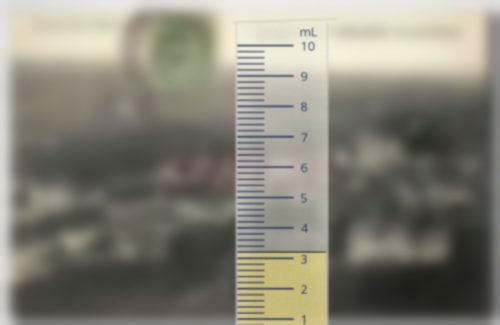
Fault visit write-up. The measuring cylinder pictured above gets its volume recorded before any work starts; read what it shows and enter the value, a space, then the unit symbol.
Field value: 3.2 mL
